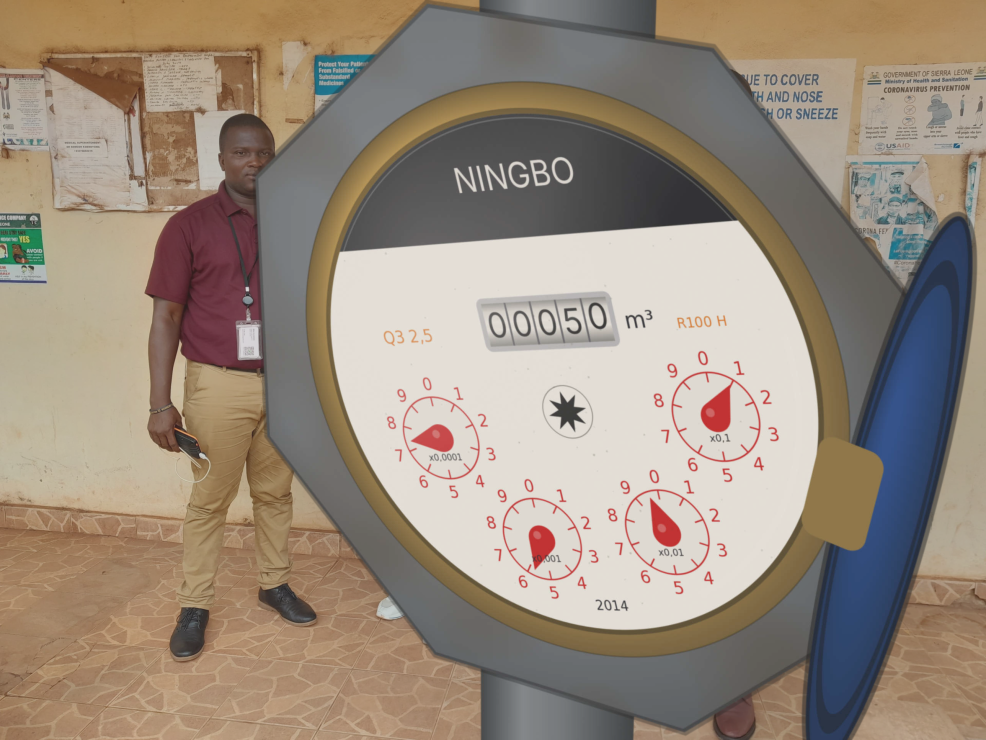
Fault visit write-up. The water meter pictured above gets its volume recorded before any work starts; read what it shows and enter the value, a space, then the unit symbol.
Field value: 50.0957 m³
